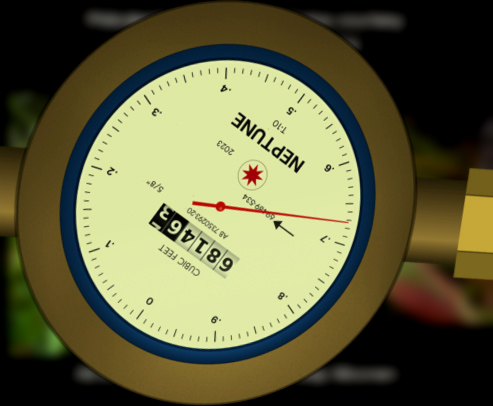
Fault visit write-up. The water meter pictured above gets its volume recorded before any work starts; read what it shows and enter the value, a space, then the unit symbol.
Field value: 681462.67 ft³
